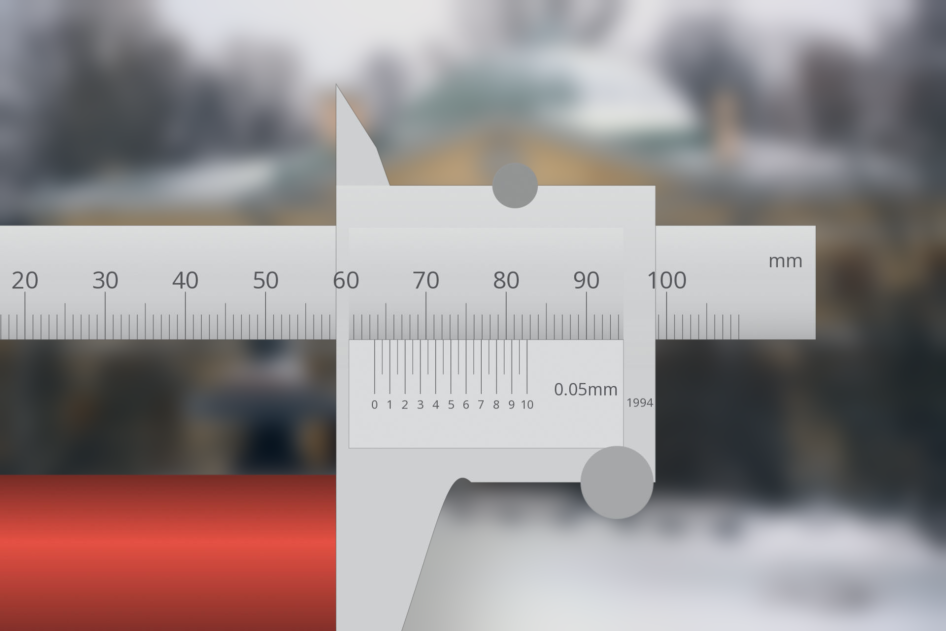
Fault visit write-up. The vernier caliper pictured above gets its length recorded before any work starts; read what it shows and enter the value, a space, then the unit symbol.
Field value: 63.6 mm
